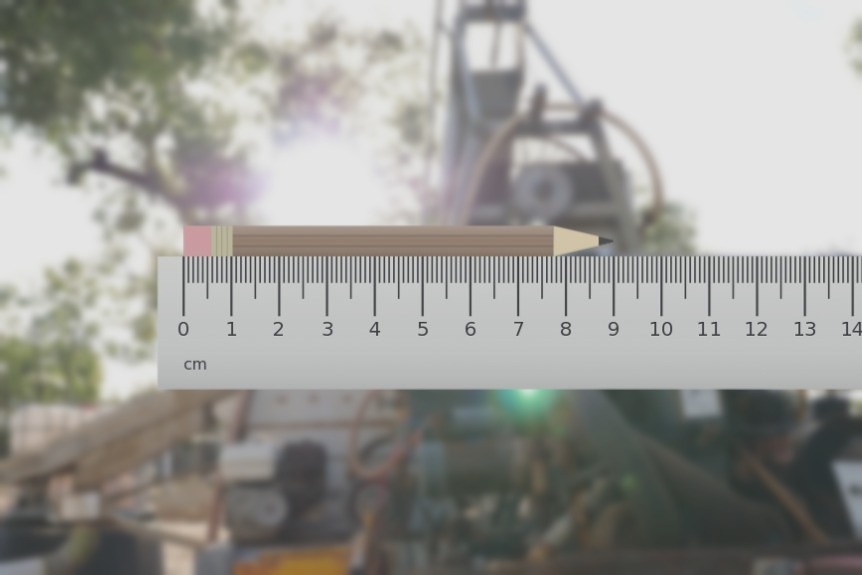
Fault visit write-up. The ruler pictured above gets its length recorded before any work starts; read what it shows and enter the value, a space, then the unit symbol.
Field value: 9 cm
